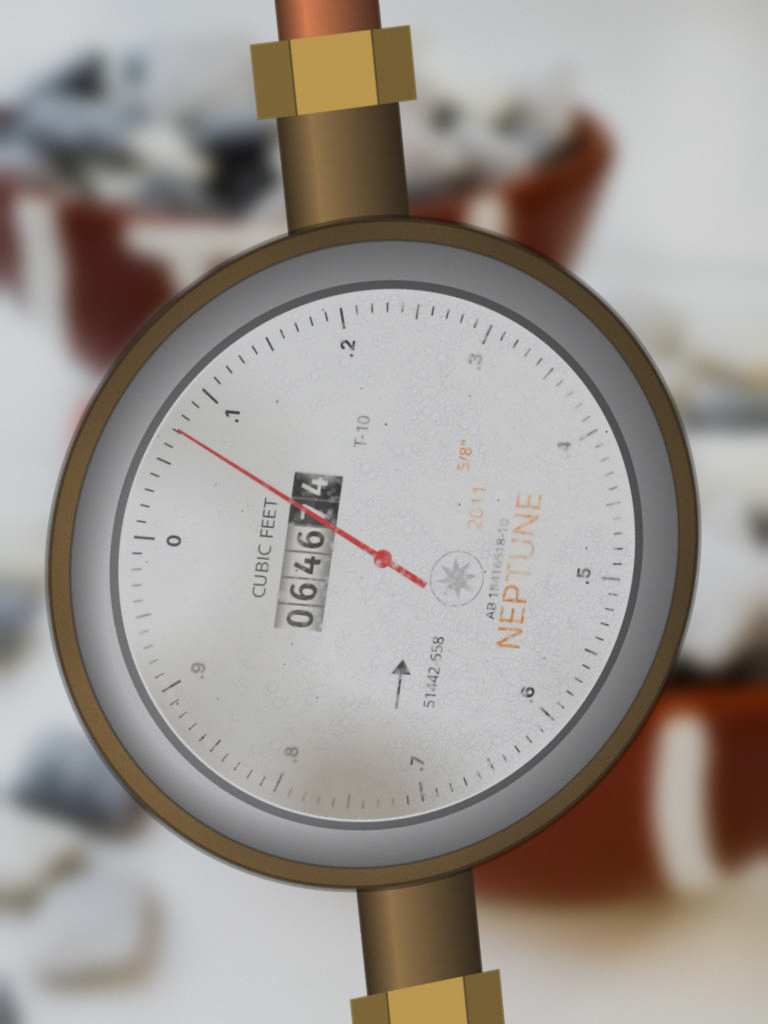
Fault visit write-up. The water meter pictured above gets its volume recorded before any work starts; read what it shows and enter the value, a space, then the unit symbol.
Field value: 64674.07 ft³
